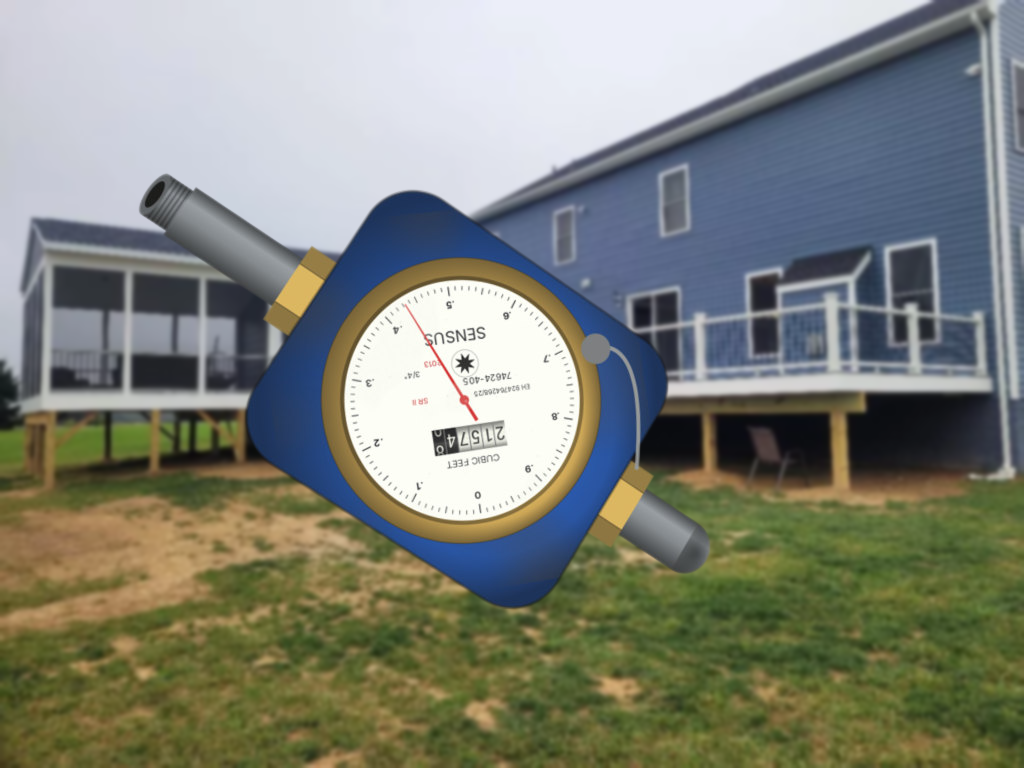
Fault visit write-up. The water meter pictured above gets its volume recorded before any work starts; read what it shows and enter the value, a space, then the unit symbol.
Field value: 215748.43 ft³
